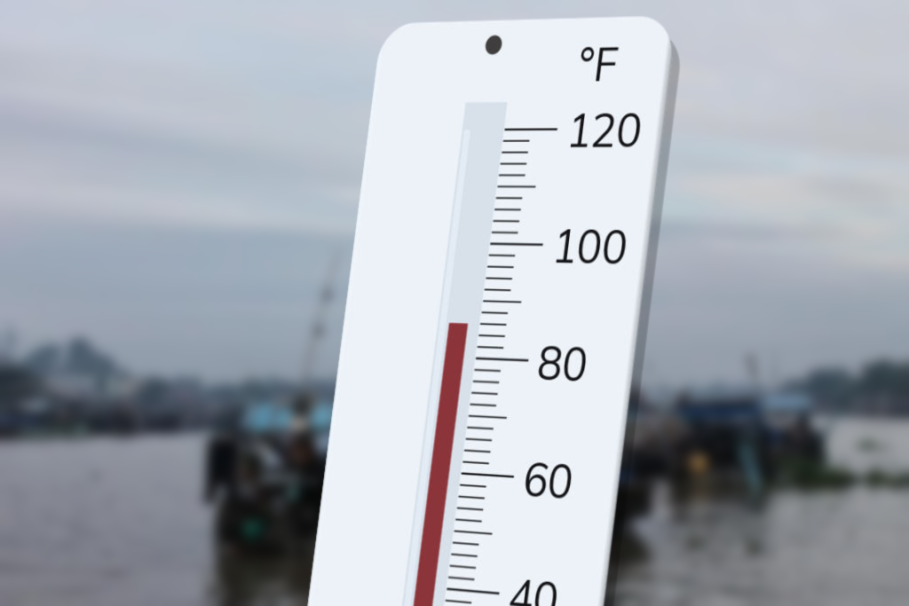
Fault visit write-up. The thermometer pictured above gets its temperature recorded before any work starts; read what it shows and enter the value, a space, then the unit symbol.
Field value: 86 °F
